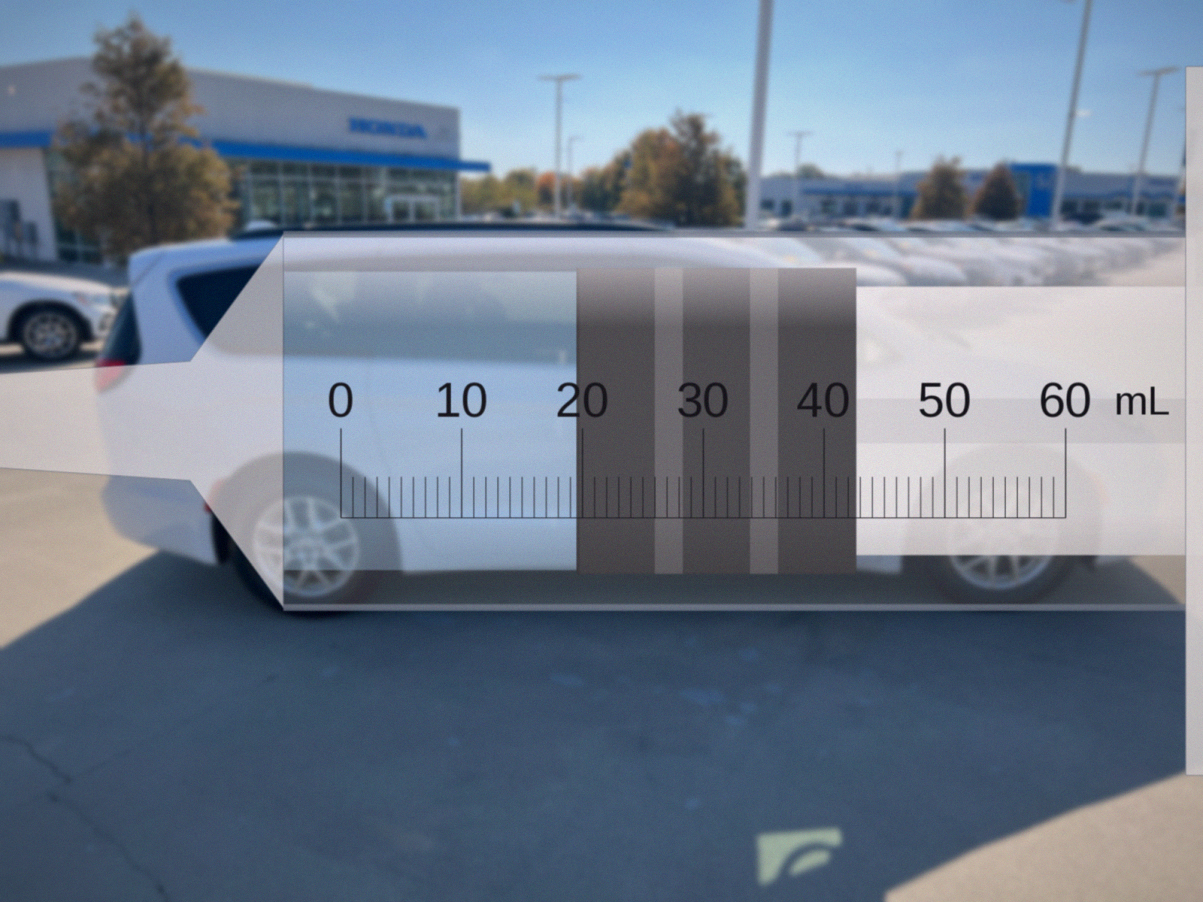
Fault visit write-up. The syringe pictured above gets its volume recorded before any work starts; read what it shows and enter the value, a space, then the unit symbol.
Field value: 19.5 mL
